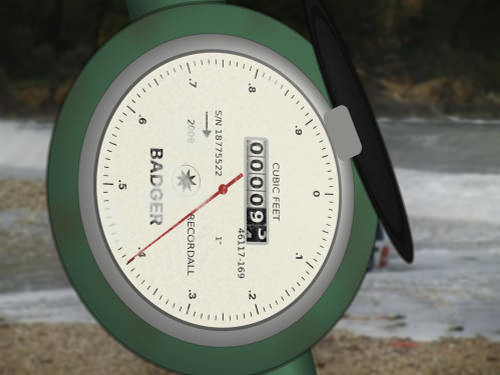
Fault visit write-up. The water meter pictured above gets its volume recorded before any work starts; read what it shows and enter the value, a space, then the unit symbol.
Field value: 93.40 ft³
